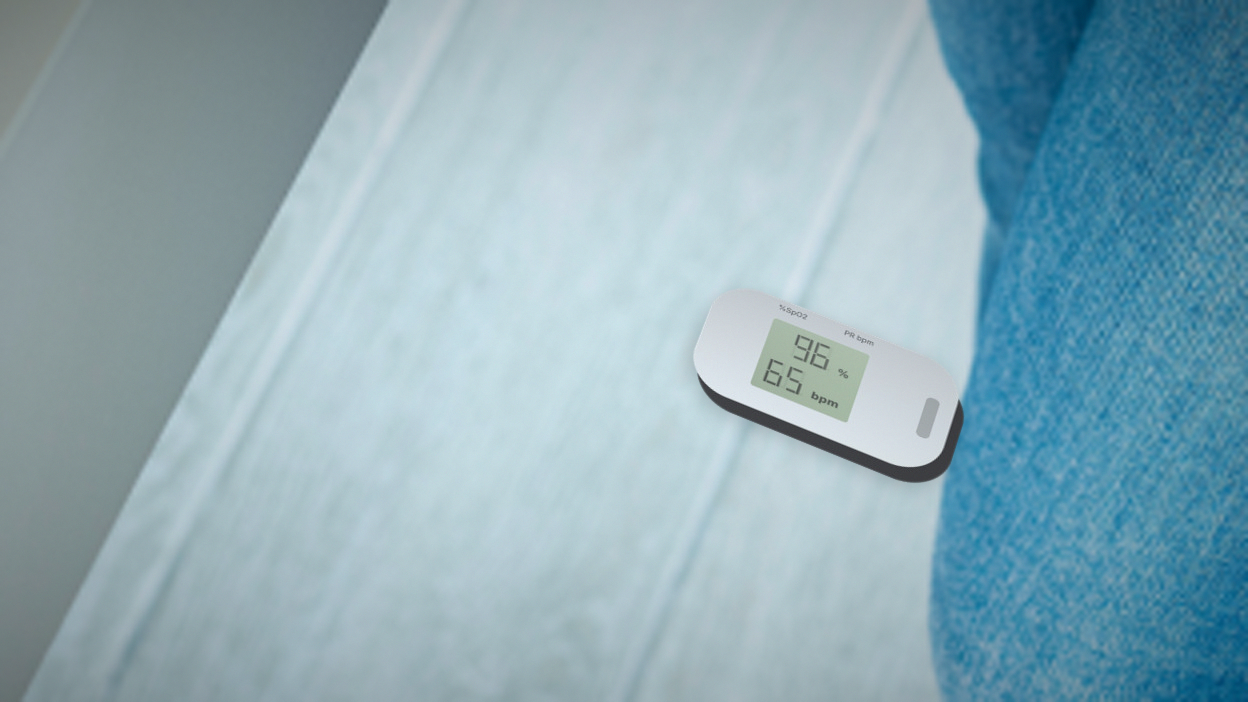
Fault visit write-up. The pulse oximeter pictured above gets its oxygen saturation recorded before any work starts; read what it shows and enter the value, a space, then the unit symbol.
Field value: 96 %
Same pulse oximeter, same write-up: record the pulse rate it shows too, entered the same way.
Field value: 65 bpm
